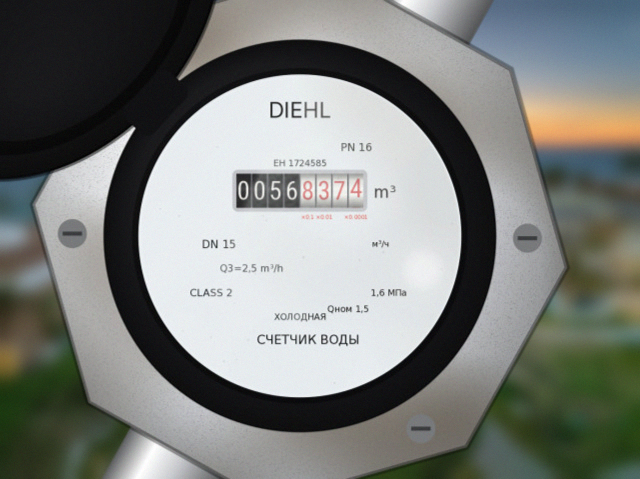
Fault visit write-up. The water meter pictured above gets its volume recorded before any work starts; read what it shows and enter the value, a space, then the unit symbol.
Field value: 56.8374 m³
